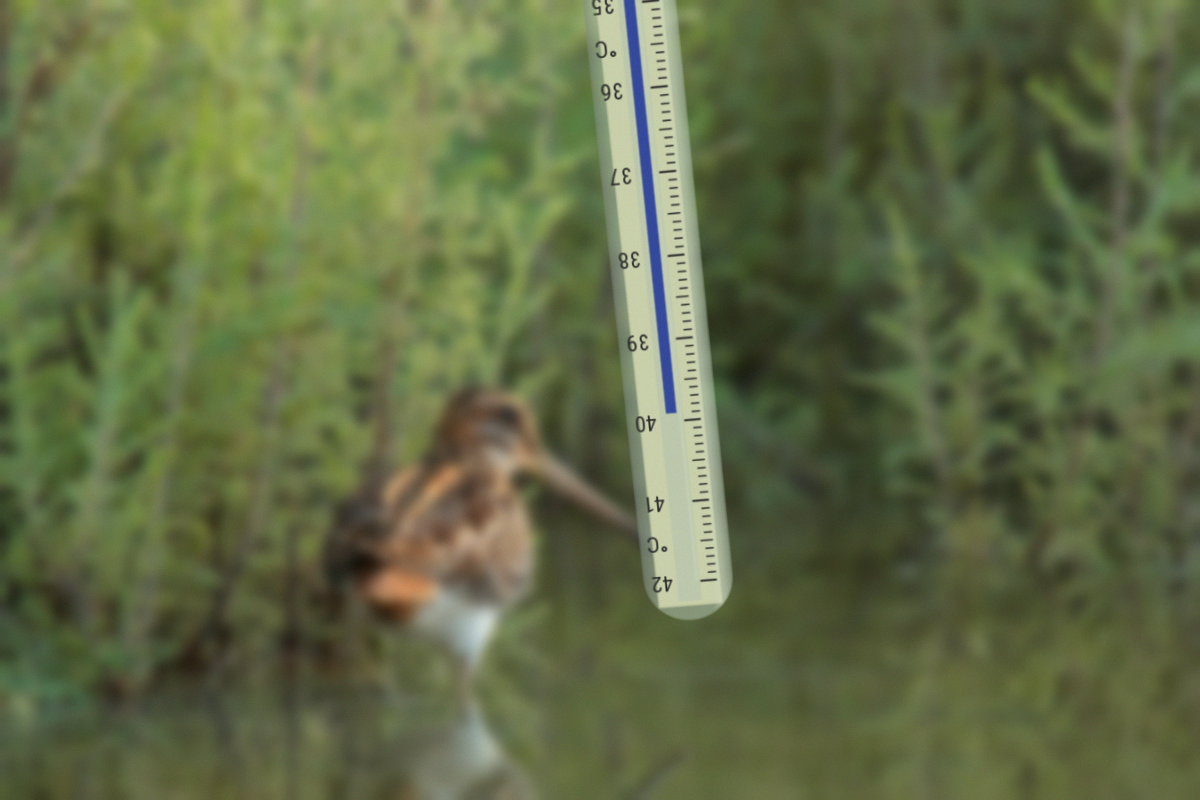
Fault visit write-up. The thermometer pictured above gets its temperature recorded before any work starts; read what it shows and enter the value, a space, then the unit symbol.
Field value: 39.9 °C
